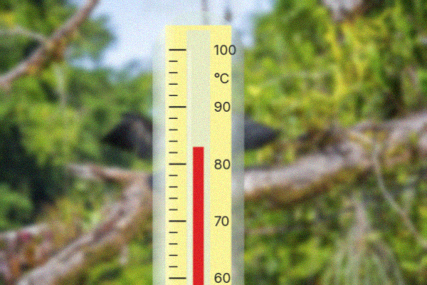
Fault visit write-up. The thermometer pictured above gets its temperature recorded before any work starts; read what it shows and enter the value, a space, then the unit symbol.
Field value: 83 °C
